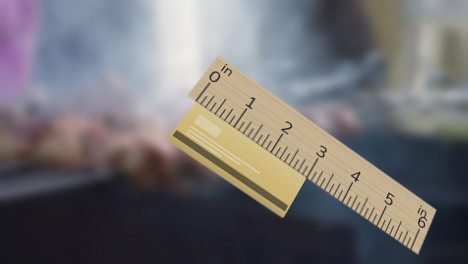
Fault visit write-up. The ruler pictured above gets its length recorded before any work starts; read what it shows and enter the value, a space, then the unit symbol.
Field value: 3 in
